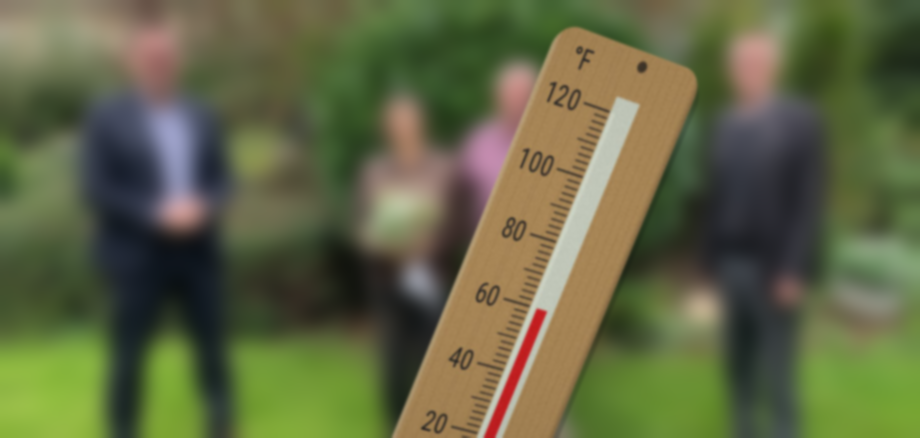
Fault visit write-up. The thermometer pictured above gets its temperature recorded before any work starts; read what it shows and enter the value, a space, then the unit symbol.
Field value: 60 °F
